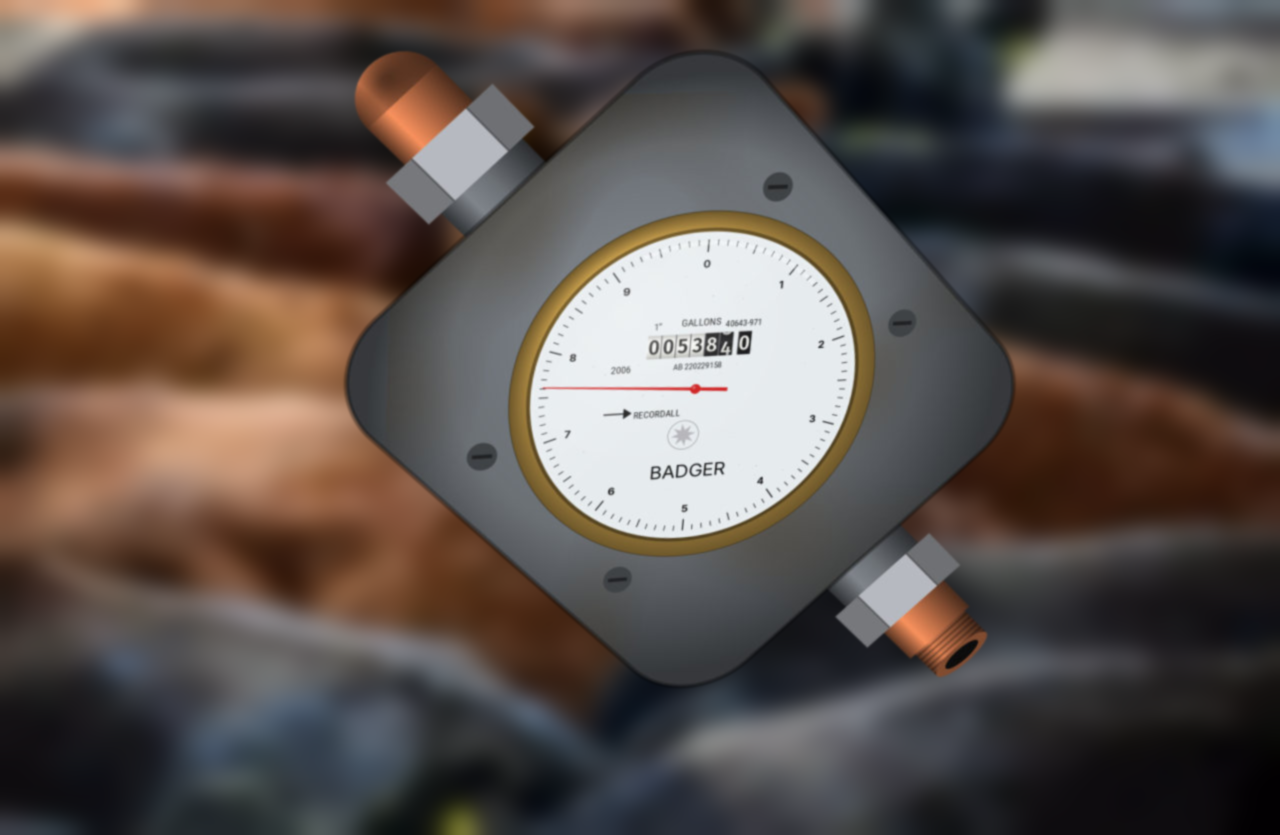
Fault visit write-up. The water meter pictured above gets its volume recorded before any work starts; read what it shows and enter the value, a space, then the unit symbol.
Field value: 53837.6 gal
